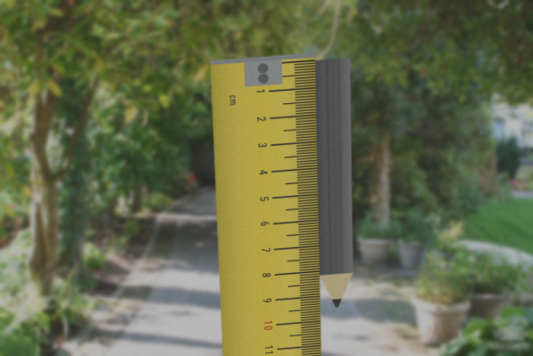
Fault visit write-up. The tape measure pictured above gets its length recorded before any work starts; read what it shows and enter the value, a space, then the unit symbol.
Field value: 9.5 cm
